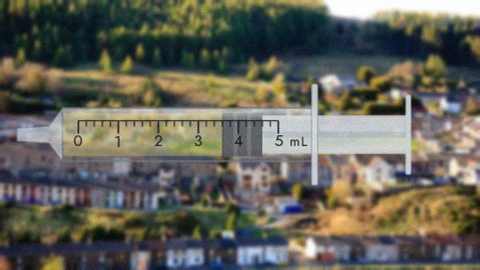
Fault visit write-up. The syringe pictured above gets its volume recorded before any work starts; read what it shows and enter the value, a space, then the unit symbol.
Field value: 3.6 mL
